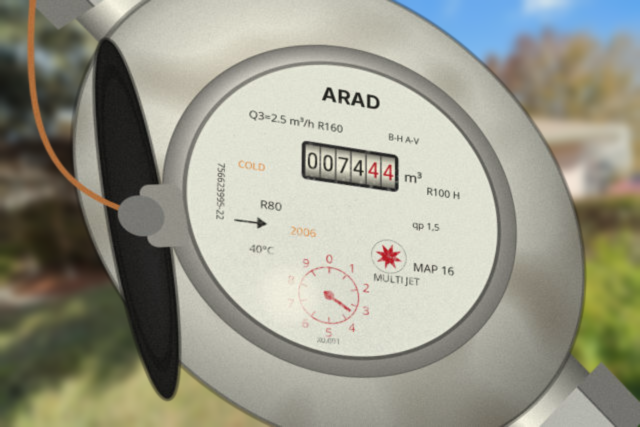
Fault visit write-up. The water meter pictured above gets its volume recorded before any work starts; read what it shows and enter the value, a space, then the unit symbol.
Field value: 74.443 m³
